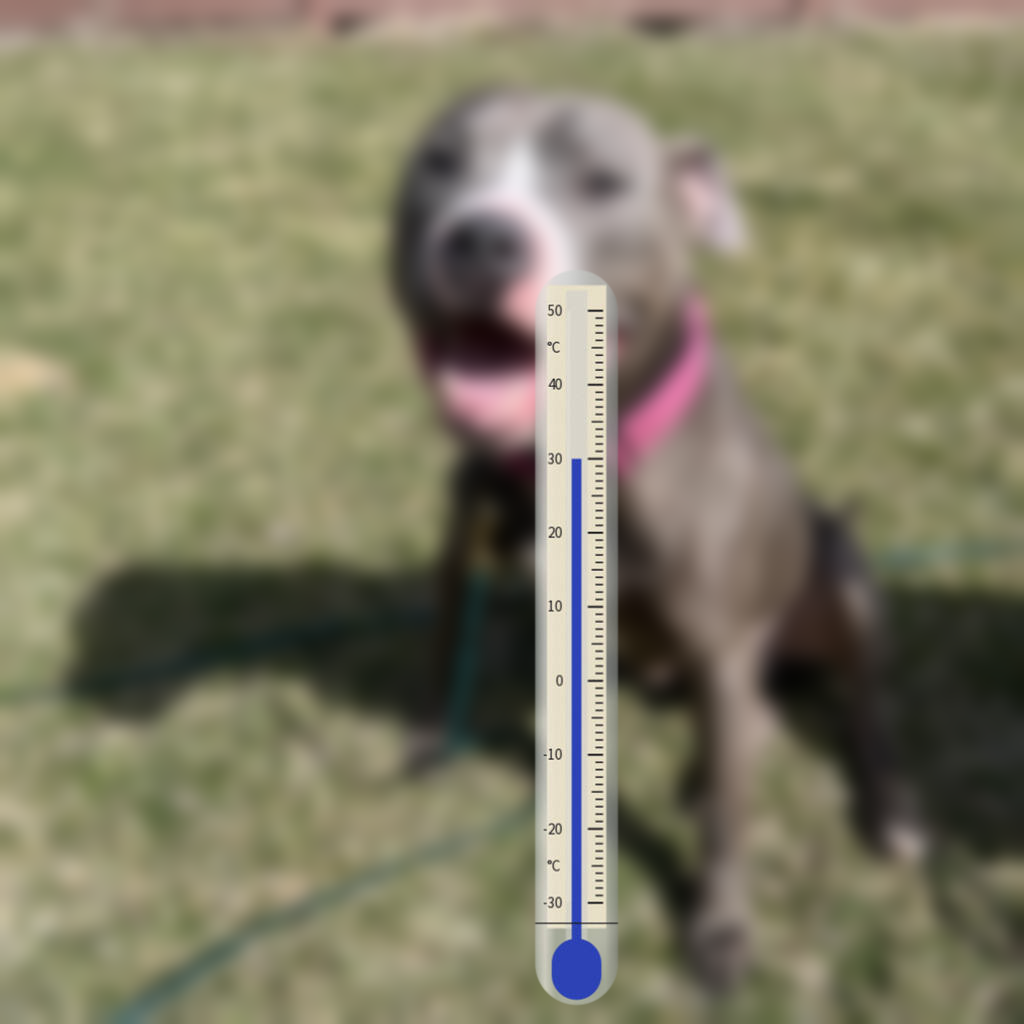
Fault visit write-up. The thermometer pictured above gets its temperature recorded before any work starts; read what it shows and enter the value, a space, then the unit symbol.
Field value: 30 °C
